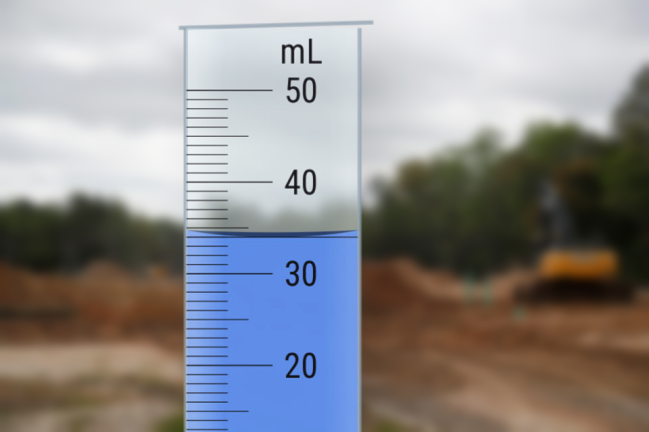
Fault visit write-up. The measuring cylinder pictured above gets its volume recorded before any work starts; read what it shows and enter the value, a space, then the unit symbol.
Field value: 34 mL
